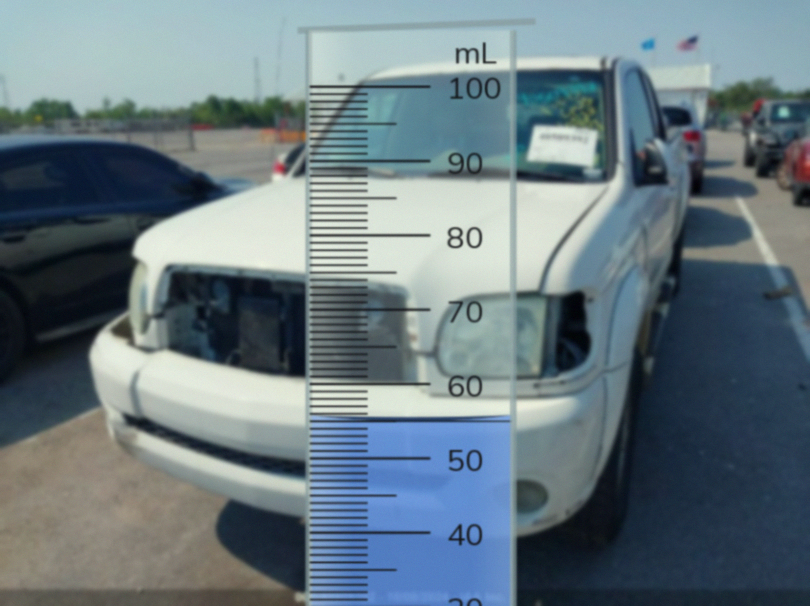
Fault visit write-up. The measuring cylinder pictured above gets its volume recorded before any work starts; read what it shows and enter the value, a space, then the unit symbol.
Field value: 55 mL
